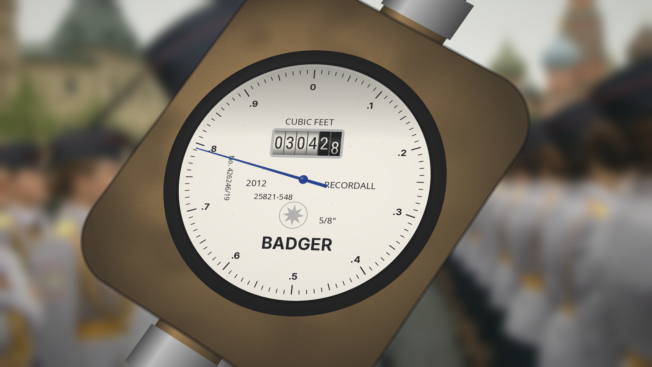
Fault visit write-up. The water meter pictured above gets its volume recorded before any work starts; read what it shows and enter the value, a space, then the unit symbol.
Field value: 30427.79 ft³
